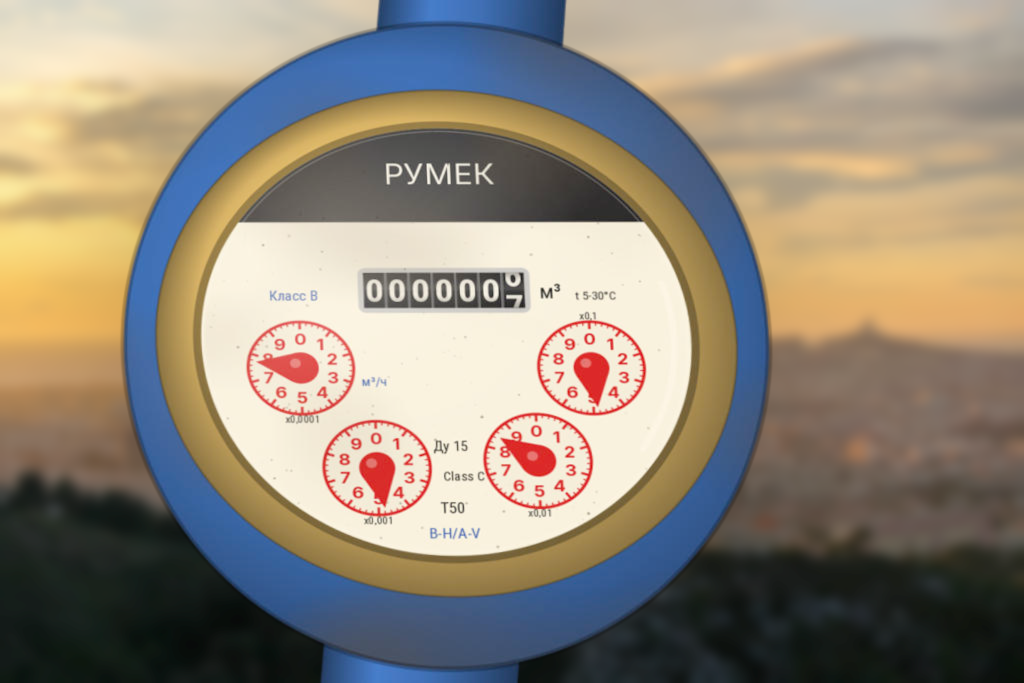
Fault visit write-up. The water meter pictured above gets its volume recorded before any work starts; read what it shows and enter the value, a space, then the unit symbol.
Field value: 6.4847 m³
